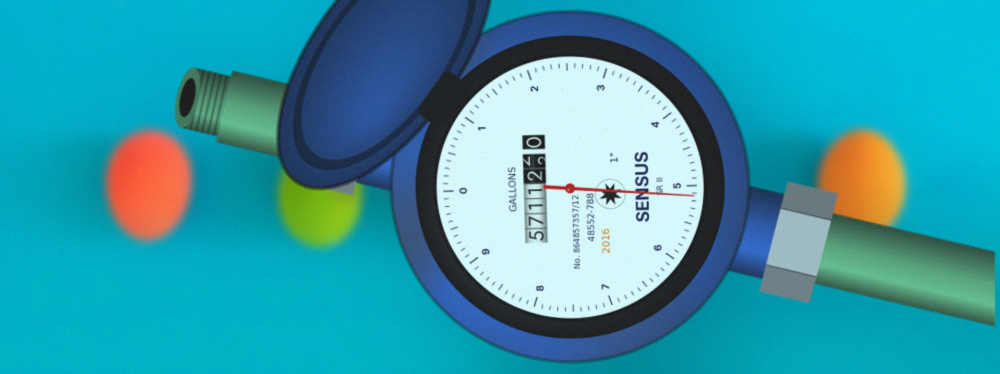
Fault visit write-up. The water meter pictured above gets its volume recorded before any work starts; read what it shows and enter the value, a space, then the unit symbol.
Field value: 5711225.1 gal
